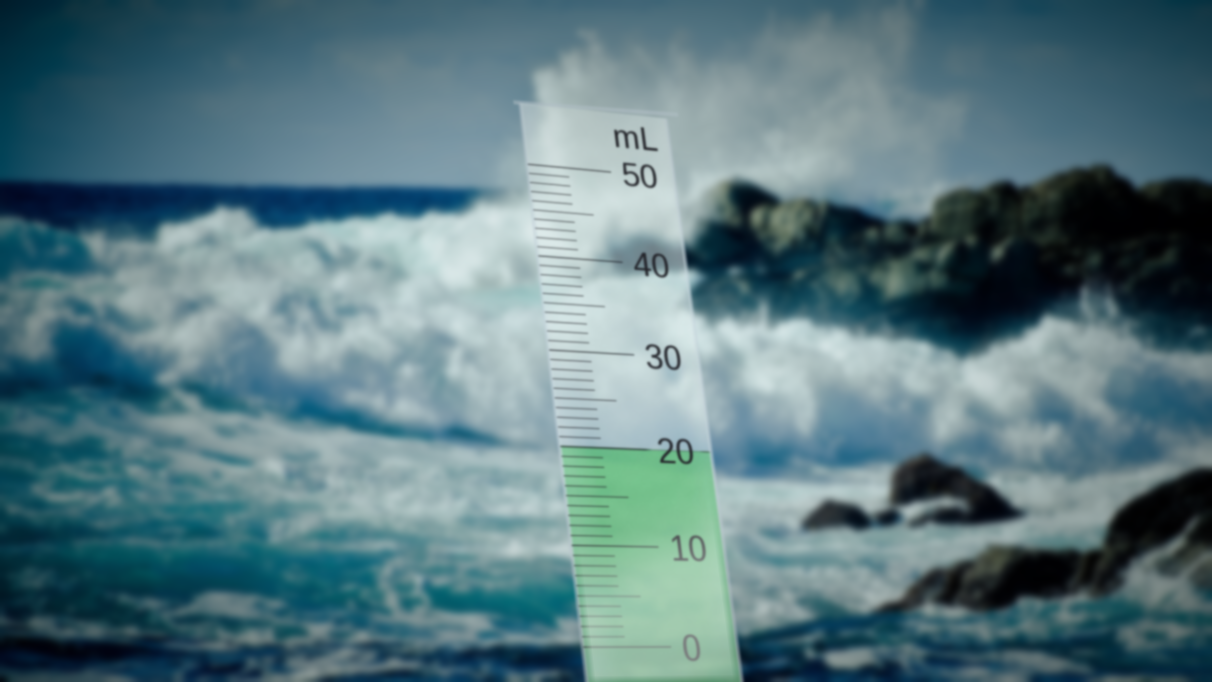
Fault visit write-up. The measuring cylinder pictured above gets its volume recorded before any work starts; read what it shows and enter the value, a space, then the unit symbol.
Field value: 20 mL
